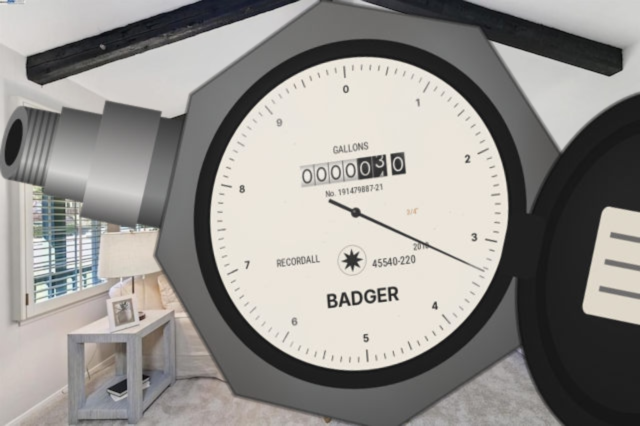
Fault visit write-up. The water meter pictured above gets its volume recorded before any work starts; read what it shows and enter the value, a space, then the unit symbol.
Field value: 33.3 gal
